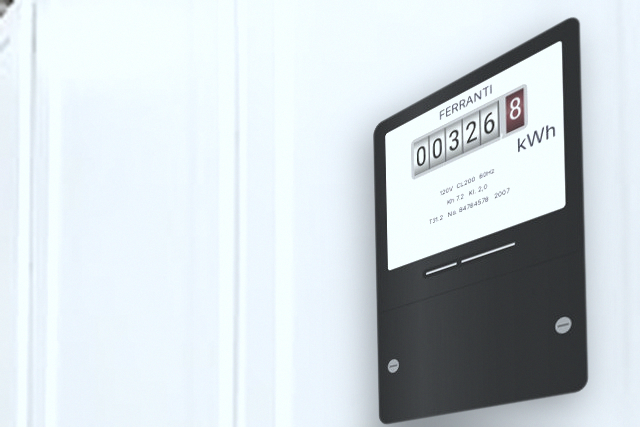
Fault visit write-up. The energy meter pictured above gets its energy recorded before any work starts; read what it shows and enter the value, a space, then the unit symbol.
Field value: 326.8 kWh
